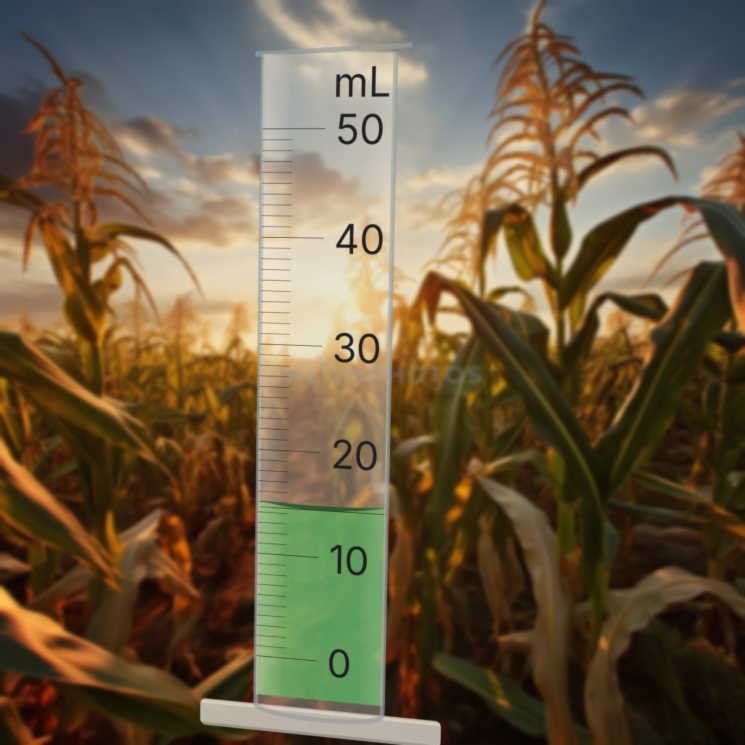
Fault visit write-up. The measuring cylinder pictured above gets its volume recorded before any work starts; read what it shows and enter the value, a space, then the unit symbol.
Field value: 14.5 mL
